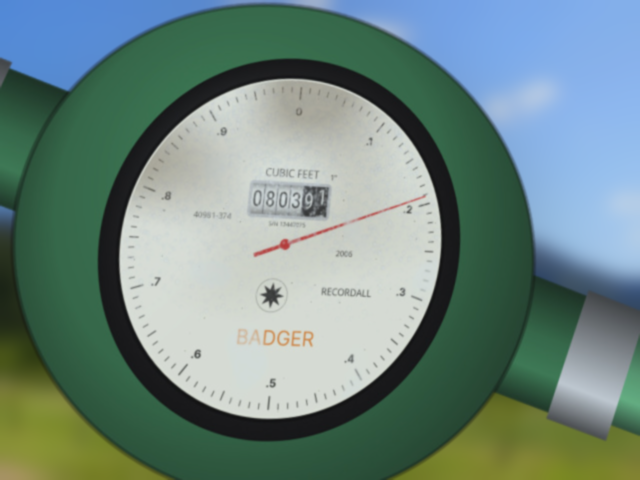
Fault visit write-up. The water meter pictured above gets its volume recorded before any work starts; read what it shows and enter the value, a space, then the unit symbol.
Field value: 80391.19 ft³
